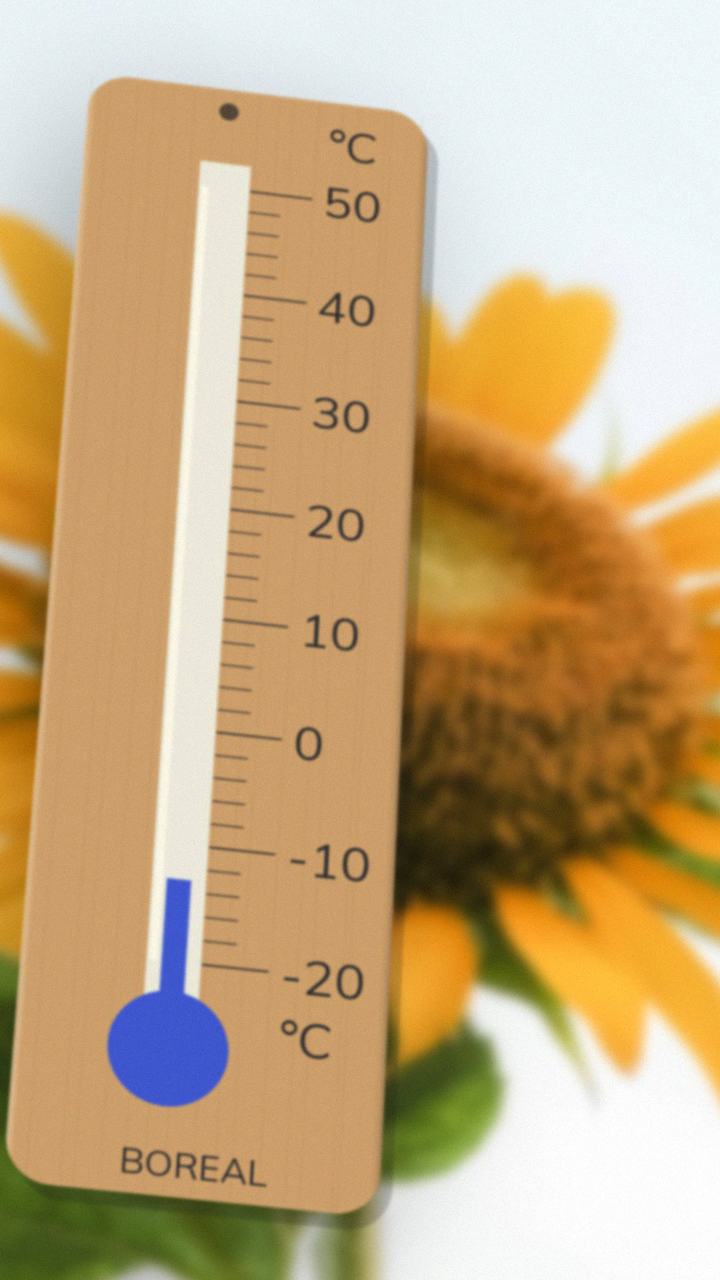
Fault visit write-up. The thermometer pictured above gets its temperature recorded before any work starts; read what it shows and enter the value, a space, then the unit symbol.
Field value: -13 °C
